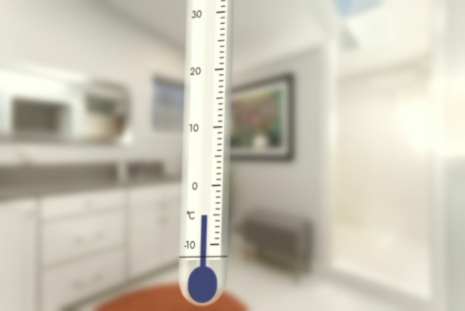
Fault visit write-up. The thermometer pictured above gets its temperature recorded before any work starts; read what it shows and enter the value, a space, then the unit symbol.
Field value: -5 °C
